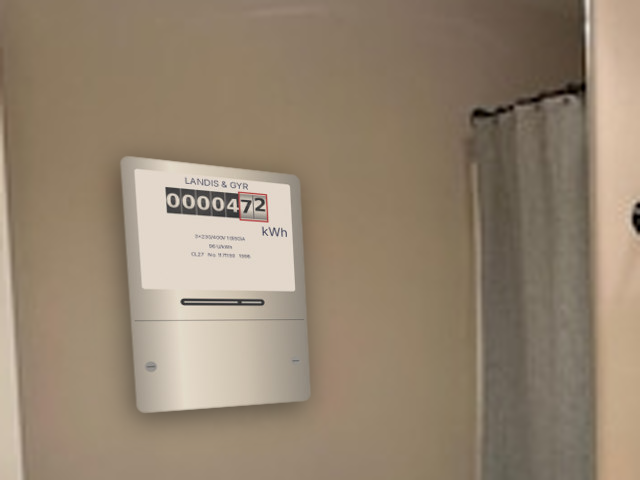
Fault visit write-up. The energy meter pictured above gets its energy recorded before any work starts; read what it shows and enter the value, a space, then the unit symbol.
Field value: 4.72 kWh
